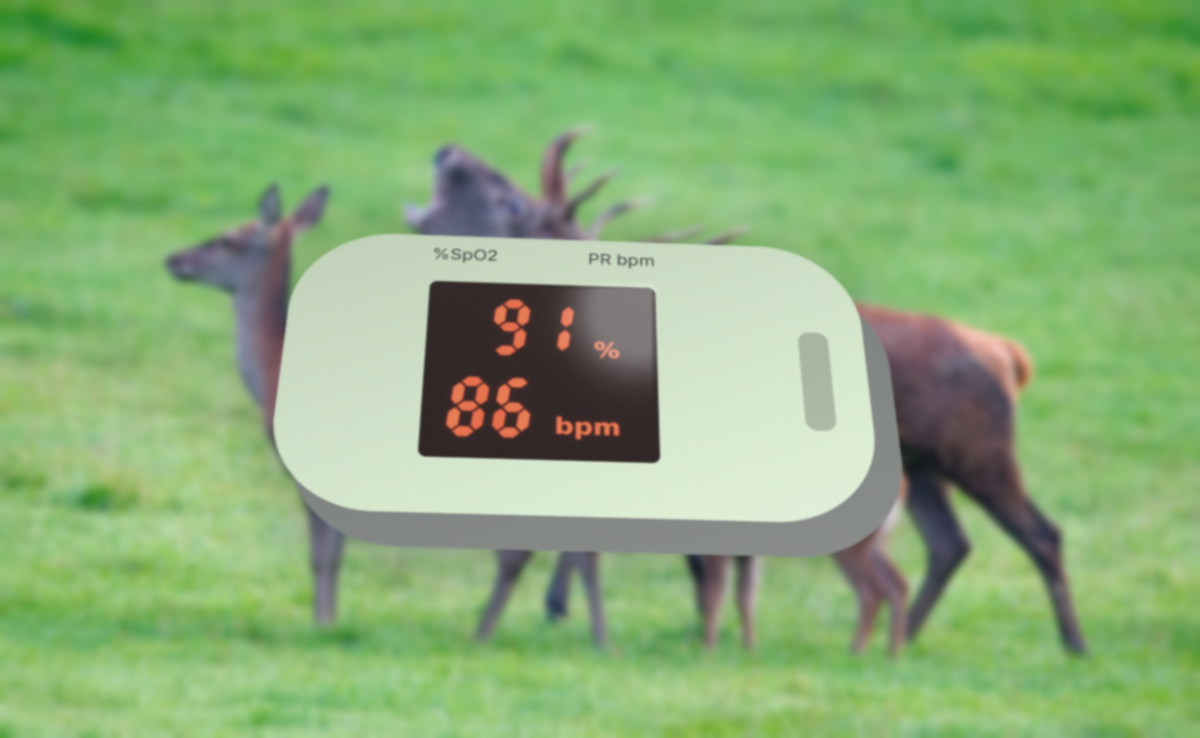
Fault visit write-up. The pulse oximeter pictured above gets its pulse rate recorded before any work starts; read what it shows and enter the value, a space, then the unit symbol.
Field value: 86 bpm
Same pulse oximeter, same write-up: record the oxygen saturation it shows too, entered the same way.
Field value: 91 %
